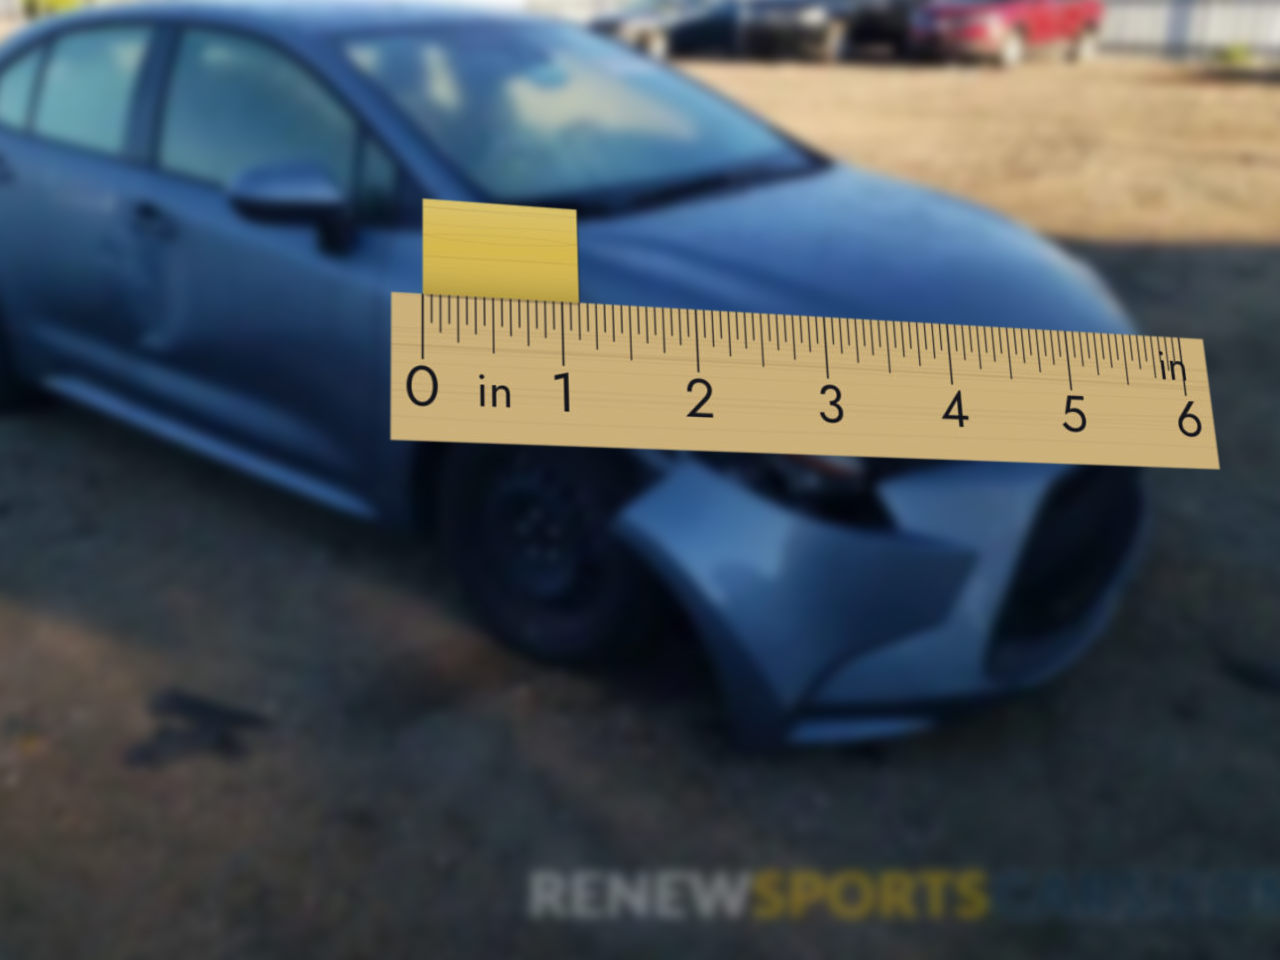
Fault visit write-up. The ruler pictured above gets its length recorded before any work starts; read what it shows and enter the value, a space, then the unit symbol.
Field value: 1.125 in
